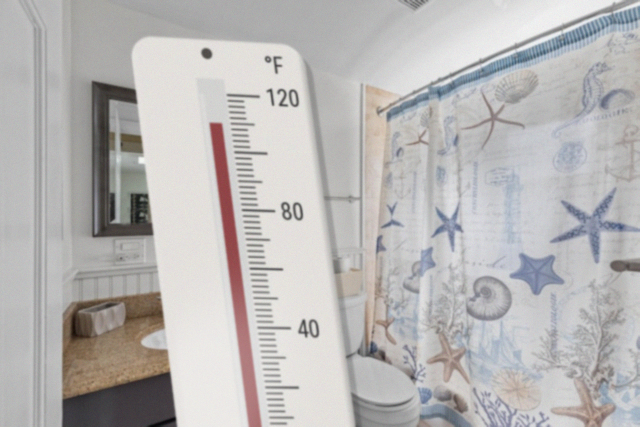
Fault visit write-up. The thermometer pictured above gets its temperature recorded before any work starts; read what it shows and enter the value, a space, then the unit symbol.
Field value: 110 °F
